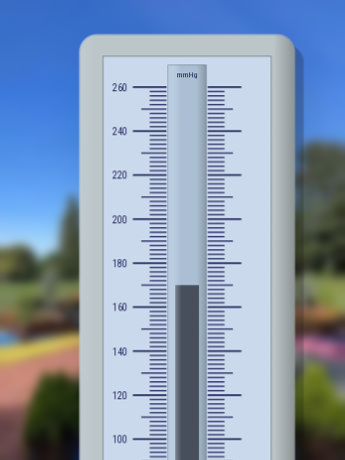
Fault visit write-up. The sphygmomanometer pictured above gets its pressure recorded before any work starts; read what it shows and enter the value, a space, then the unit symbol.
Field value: 170 mmHg
